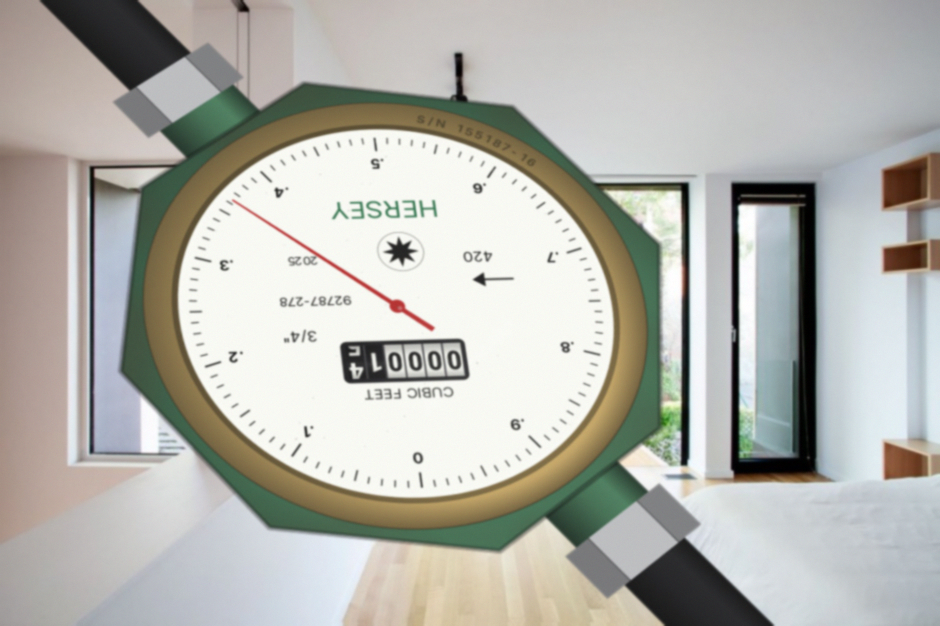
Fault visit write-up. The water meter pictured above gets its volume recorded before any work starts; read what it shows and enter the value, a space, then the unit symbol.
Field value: 14.36 ft³
